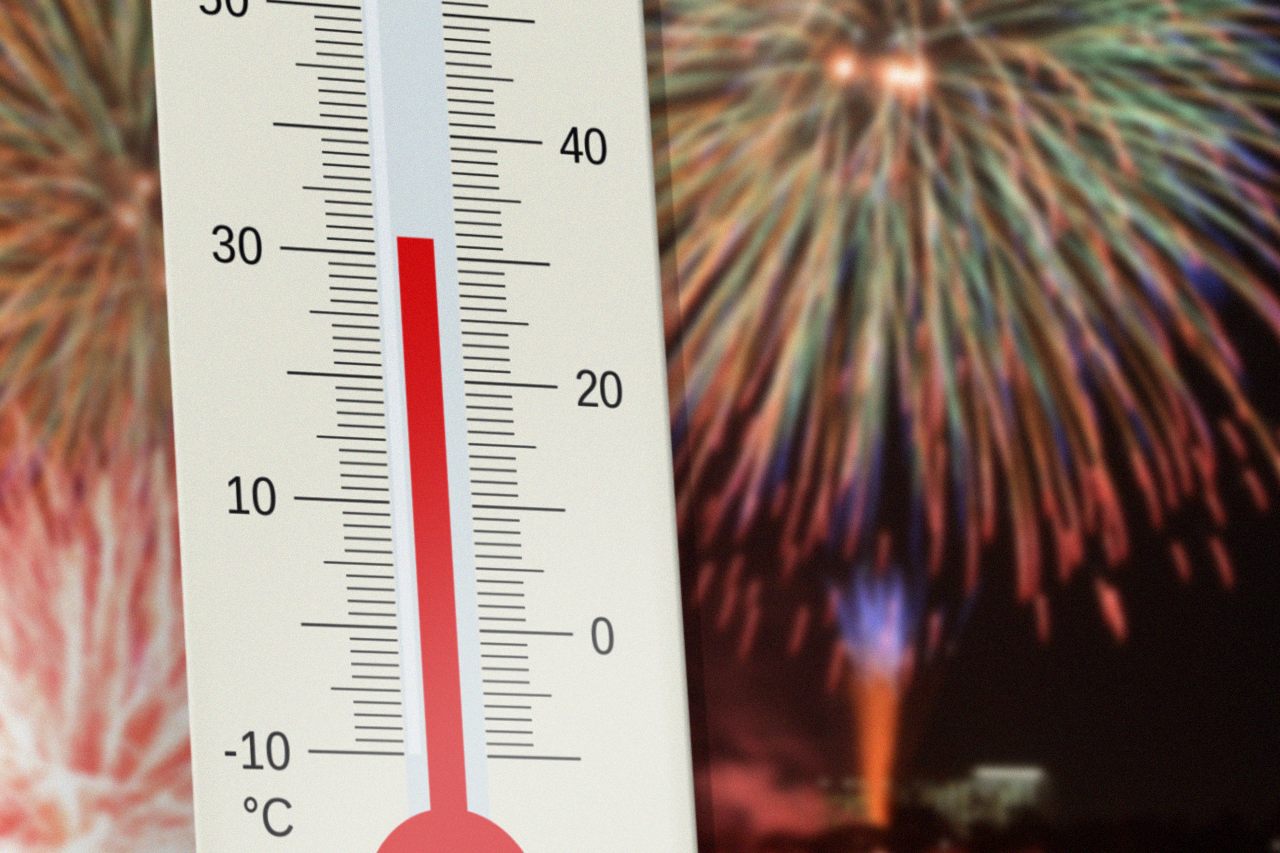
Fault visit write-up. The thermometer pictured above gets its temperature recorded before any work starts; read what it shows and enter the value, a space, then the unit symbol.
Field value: 31.5 °C
